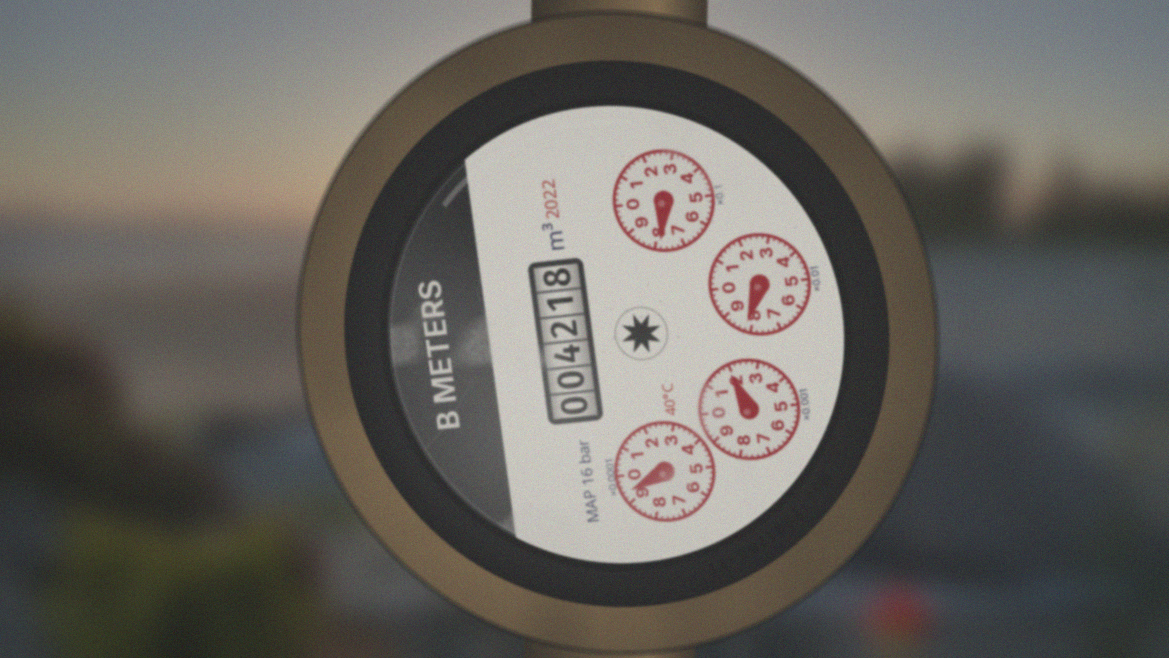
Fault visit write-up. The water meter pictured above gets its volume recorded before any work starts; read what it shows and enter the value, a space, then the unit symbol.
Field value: 4218.7819 m³
